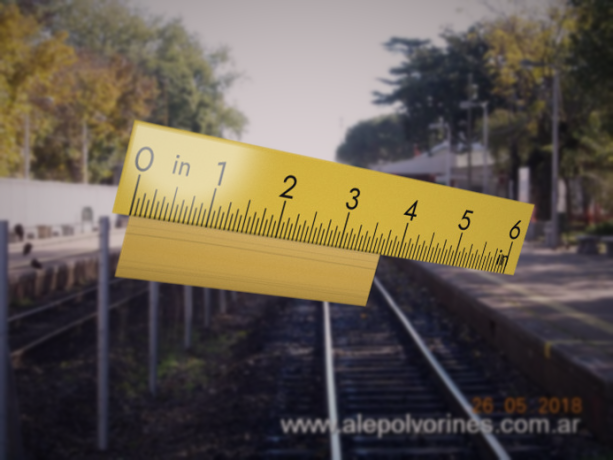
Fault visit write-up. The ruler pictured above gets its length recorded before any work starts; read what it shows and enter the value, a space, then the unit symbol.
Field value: 3.6875 in
